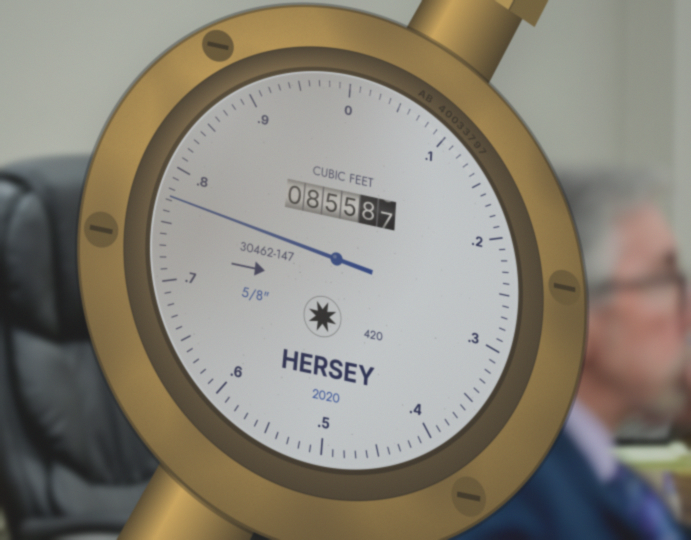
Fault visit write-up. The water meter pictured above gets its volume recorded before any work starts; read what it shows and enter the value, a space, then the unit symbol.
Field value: 85586.77 ft³
